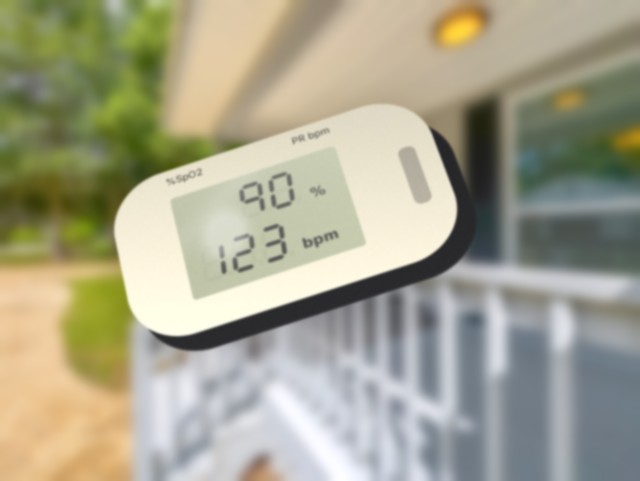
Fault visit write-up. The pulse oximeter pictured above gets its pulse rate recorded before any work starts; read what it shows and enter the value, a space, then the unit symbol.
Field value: 123 bpm
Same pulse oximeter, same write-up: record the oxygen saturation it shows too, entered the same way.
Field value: 90 %
